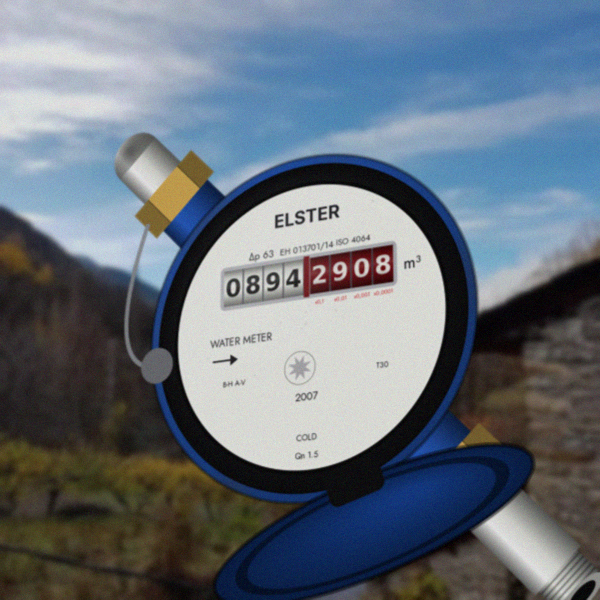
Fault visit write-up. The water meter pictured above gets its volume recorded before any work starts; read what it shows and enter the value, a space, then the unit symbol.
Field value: 894.2908 m³
